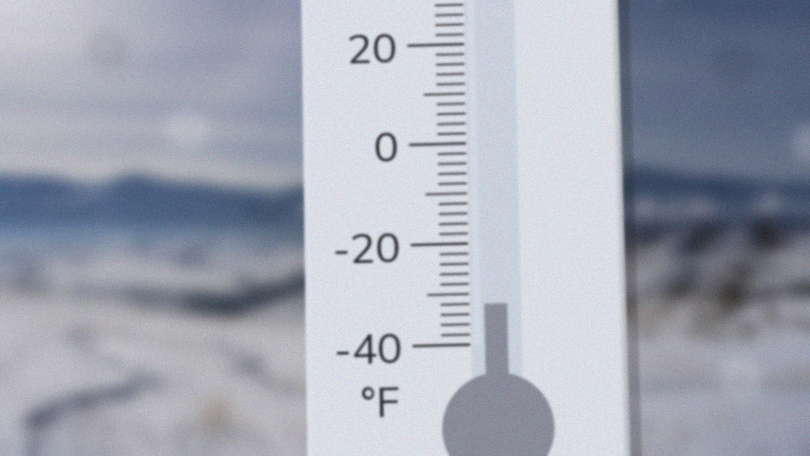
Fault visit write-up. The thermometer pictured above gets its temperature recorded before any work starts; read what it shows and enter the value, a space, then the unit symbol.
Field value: -32 °F
